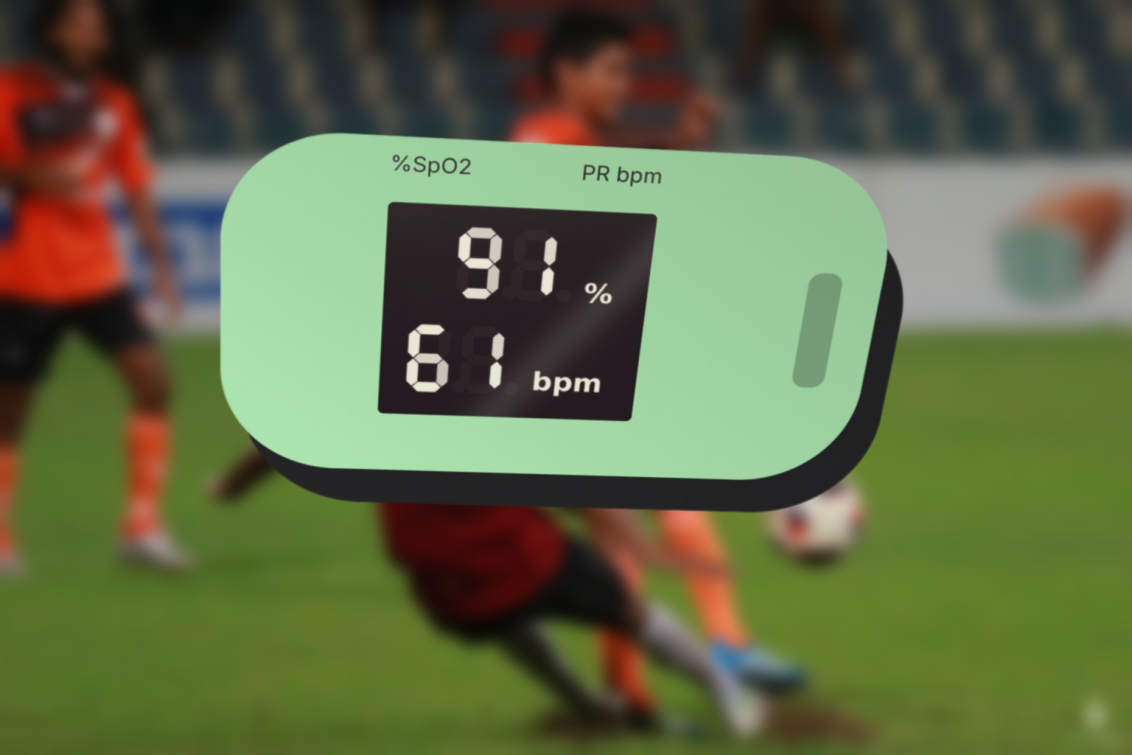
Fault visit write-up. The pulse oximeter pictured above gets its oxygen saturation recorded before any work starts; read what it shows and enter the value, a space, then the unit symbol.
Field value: 91 %
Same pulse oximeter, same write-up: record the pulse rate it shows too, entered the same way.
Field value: 61 bpm
